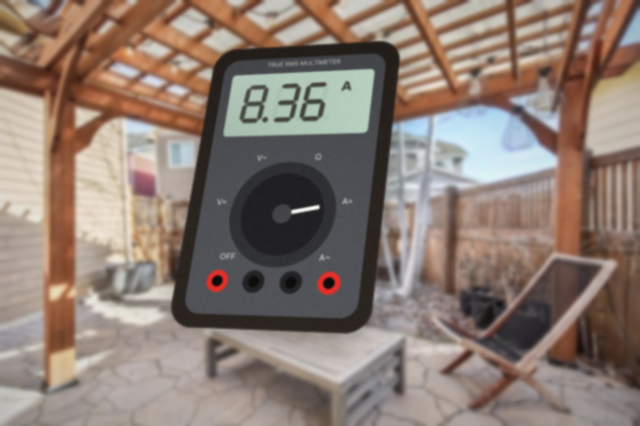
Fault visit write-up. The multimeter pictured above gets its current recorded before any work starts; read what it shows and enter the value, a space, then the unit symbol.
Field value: 8.36 A
